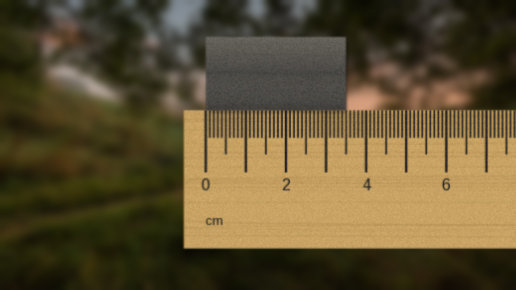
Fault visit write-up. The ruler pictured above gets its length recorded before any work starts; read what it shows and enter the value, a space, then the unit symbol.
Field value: 3.5 cm
